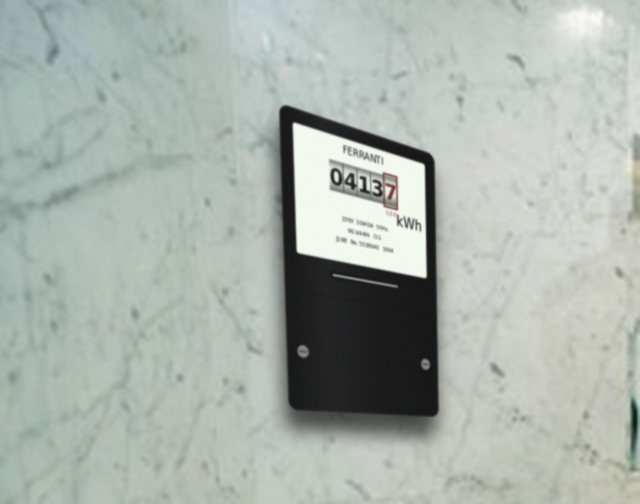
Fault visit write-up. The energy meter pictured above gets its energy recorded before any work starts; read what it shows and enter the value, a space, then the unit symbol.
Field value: 413.7 kWh
